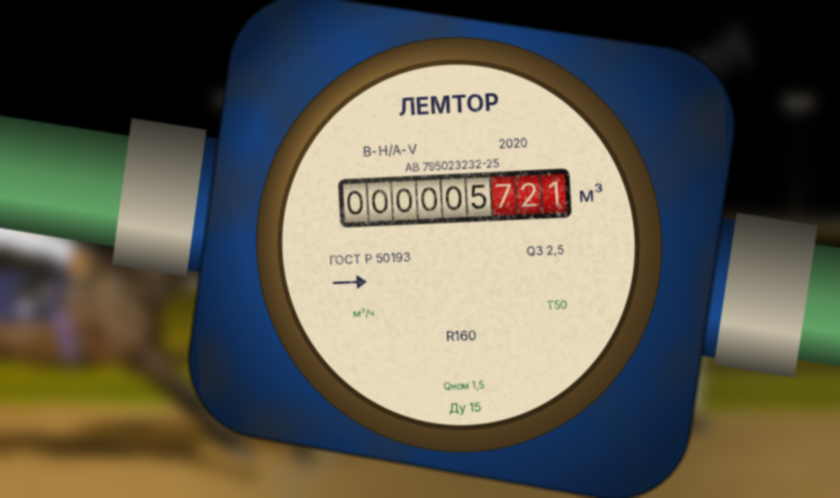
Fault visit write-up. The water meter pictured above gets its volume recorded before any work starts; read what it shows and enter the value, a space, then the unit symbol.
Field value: 5.721 m³
